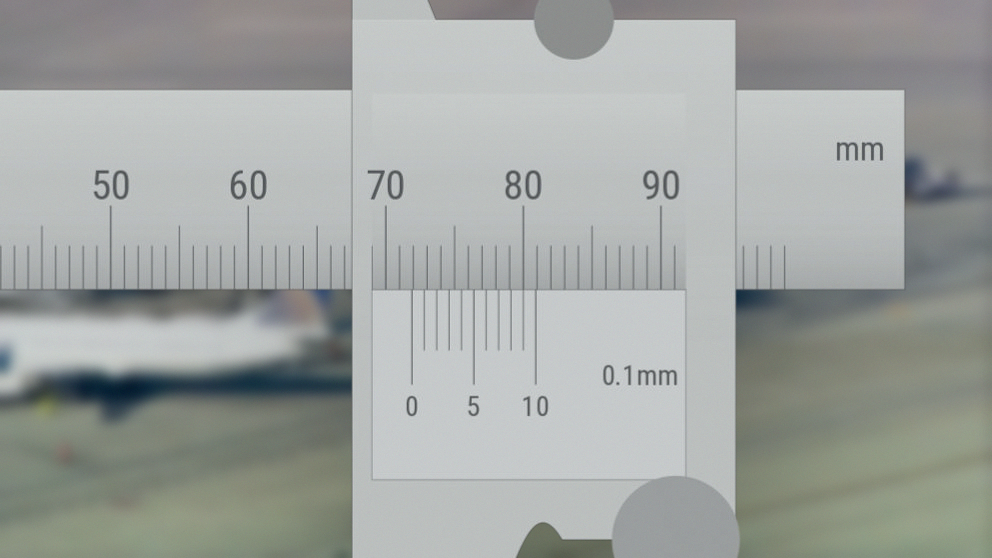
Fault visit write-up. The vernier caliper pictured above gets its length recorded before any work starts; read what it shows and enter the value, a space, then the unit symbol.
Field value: 71.9 mm
